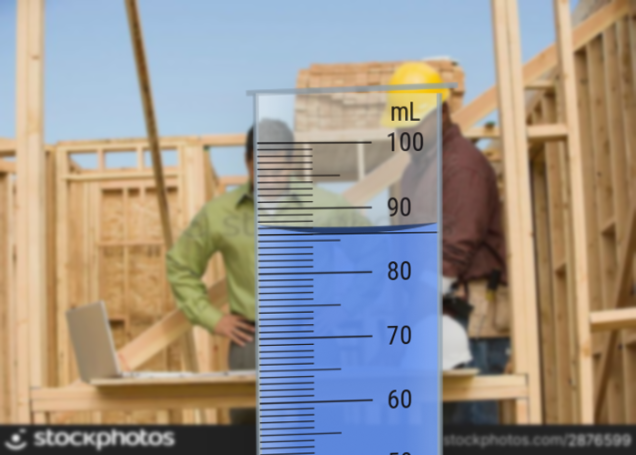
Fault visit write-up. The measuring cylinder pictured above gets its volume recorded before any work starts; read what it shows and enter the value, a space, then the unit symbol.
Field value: 86 mL
